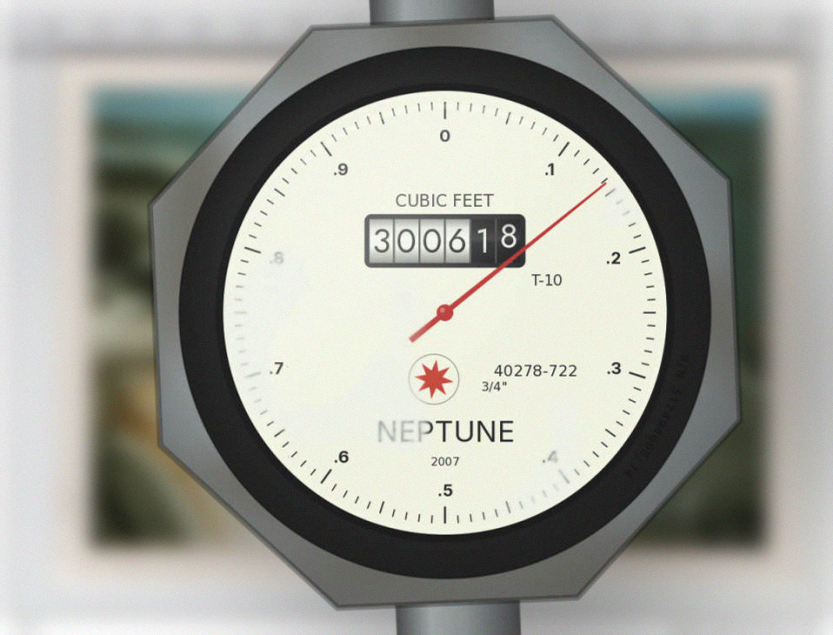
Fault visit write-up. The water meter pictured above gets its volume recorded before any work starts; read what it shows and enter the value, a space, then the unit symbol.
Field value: 300618.14 ft³
